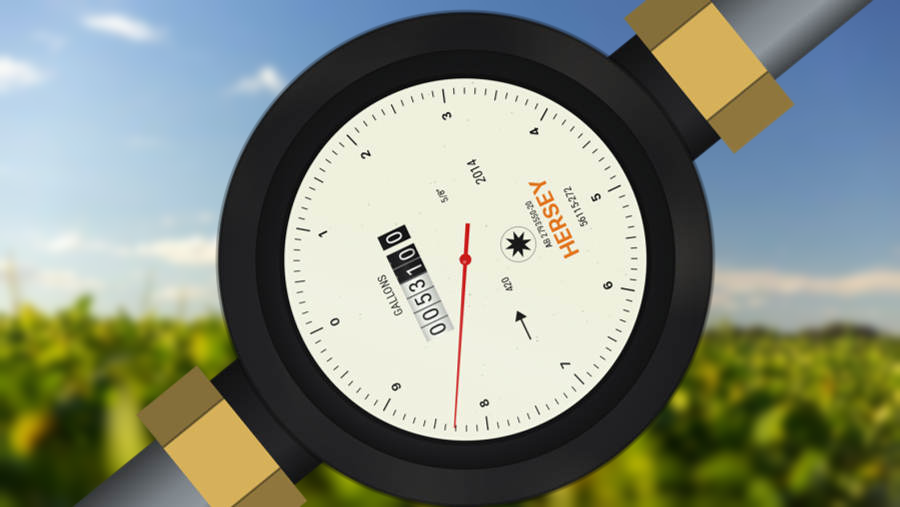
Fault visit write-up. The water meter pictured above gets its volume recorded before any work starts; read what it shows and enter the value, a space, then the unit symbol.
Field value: 53098.3 gal
